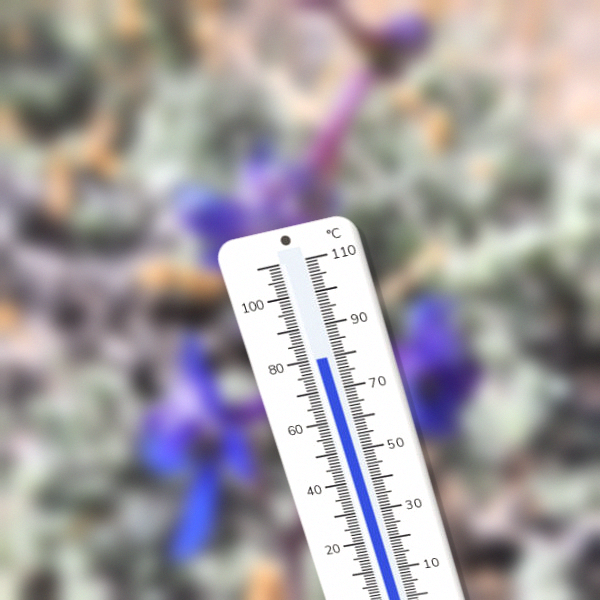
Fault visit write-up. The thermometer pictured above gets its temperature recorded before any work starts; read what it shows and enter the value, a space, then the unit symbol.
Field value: 80 °C
